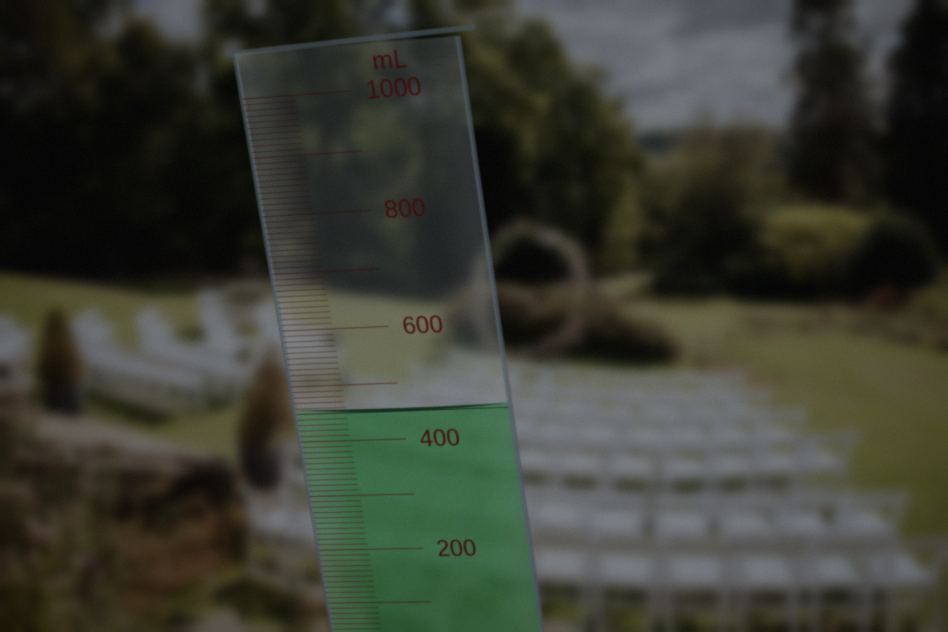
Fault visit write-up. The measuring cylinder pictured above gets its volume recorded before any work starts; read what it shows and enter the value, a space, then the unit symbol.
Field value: 450 mL
